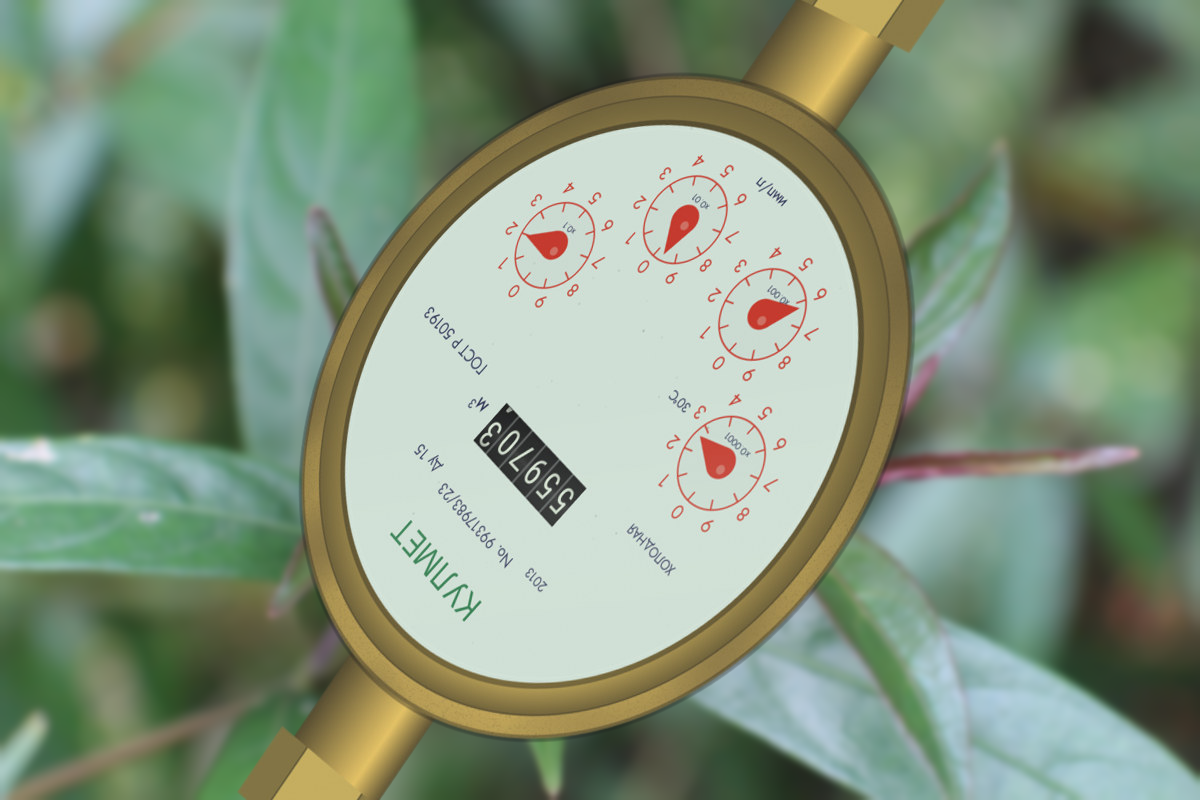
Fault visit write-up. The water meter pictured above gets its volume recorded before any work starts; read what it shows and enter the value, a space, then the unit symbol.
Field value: 559703.1962 m³
